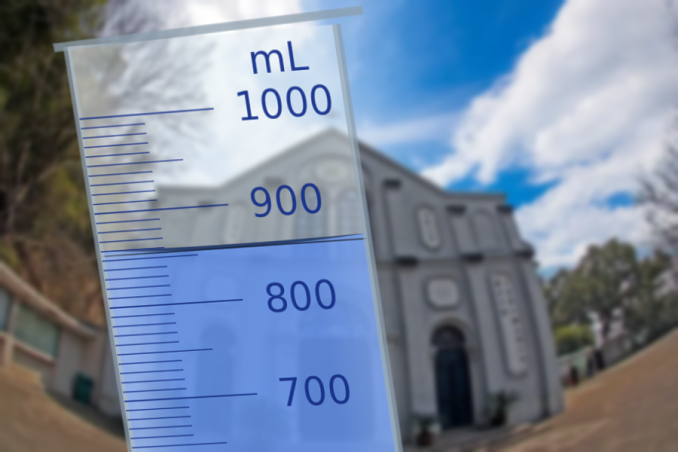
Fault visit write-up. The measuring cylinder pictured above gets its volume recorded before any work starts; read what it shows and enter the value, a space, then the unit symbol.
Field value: 855 mL
